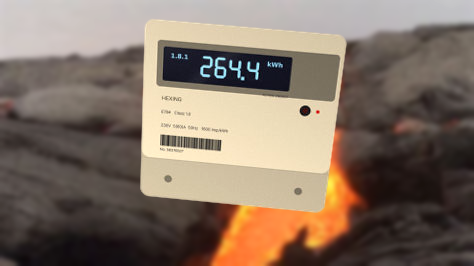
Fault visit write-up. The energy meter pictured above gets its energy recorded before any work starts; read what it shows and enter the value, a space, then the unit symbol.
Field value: 264.4 kWh
